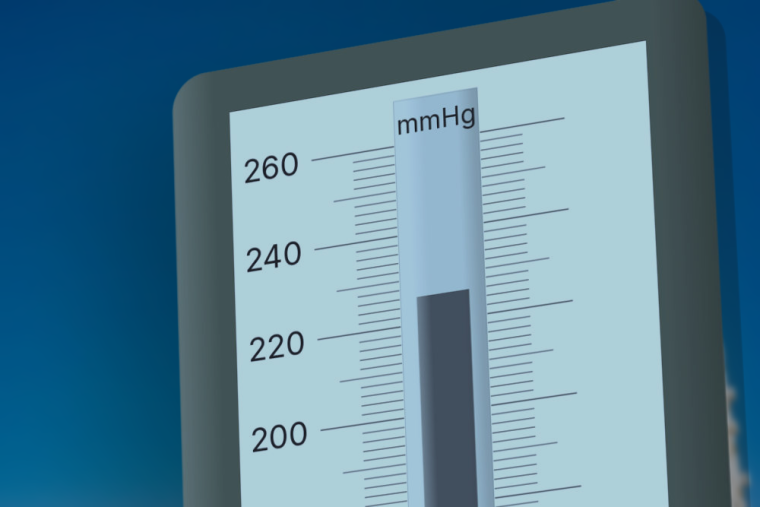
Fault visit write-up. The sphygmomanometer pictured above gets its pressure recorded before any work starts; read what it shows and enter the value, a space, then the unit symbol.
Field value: 226 mmHg
